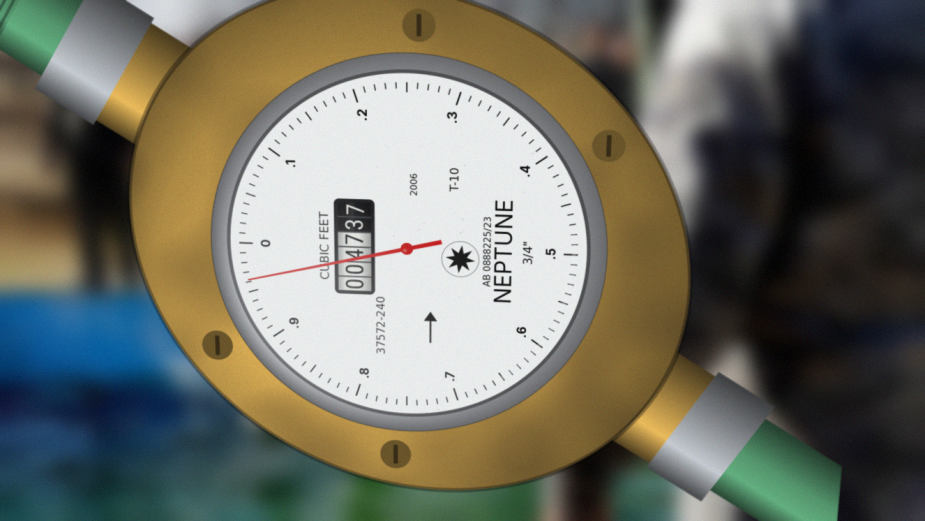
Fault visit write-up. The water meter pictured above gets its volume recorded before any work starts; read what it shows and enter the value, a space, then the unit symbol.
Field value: 4736.96 ft³
